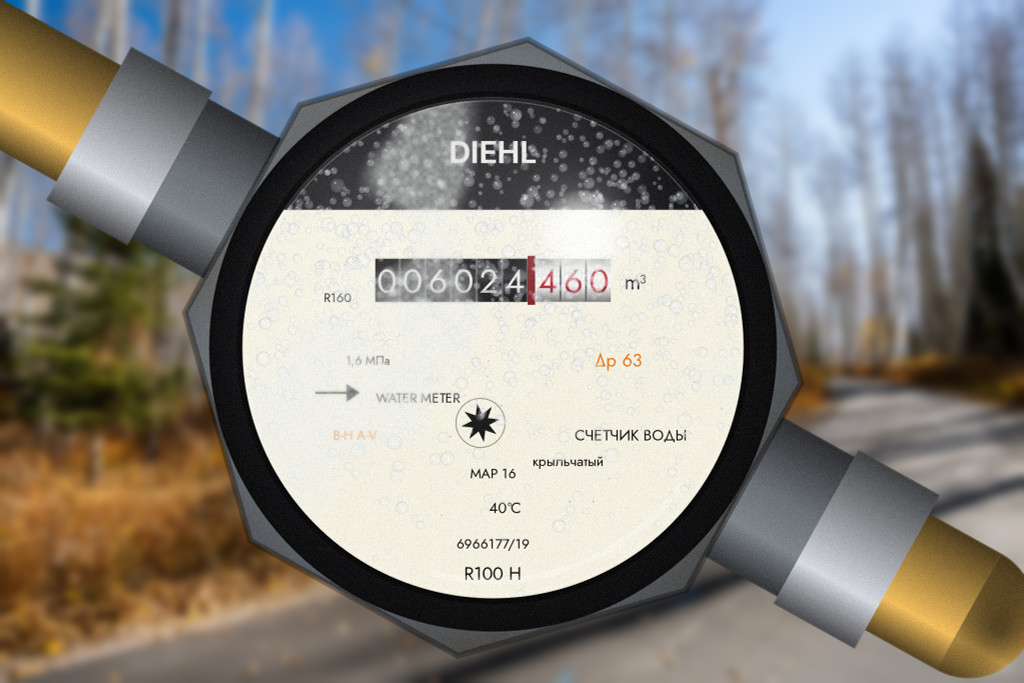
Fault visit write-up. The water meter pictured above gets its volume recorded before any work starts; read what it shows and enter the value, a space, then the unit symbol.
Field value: 6024.460 m³
